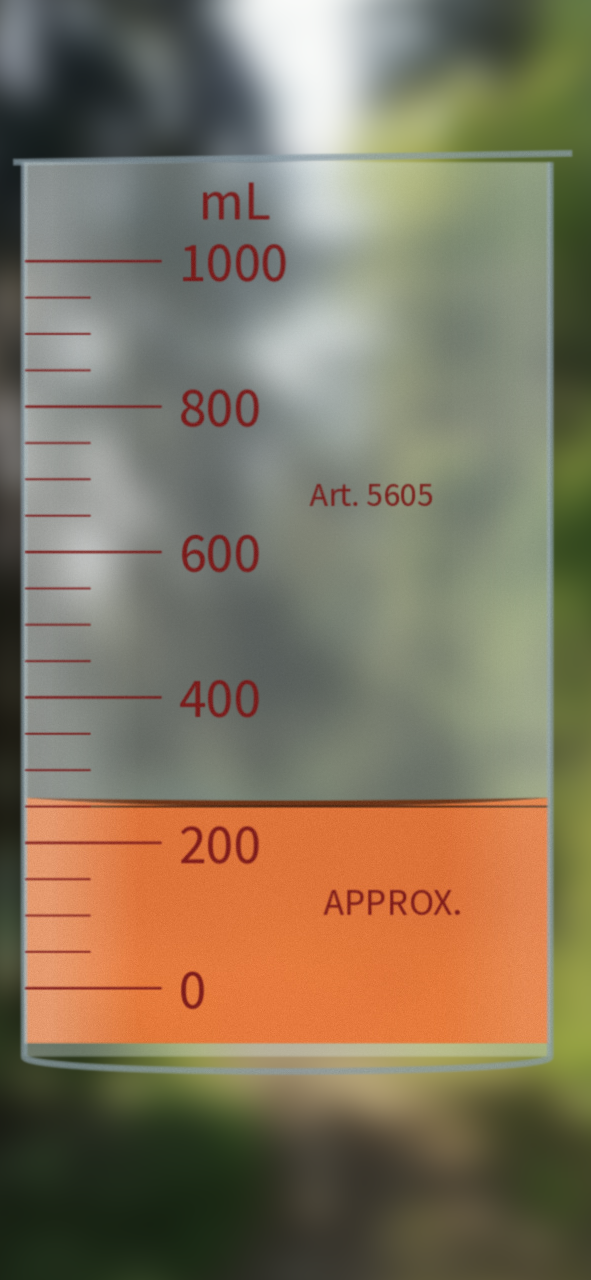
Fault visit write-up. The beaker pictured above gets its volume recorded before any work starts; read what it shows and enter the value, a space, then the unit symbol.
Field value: 250 mL
